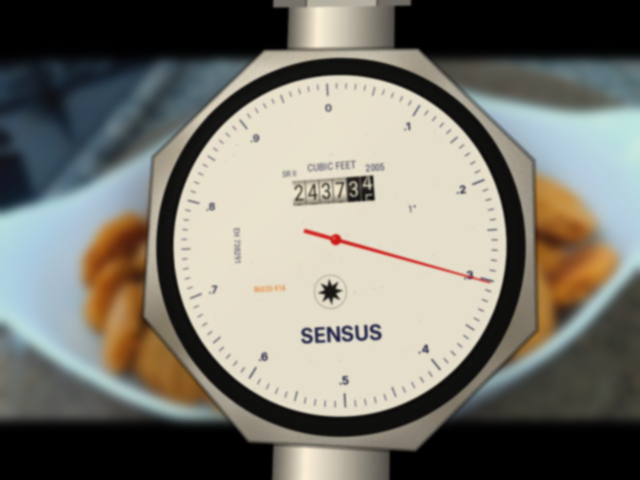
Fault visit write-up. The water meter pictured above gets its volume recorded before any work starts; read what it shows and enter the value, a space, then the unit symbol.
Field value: 243734.30 ft³
